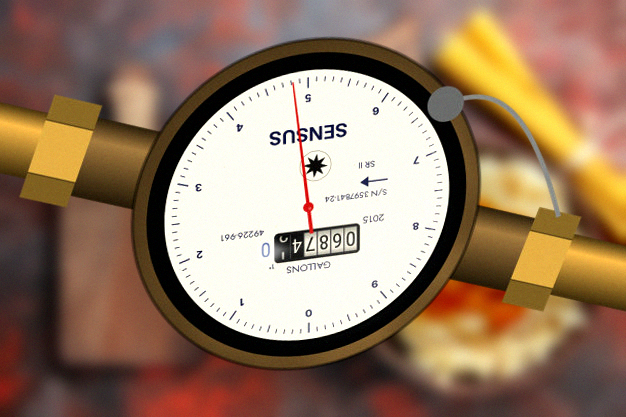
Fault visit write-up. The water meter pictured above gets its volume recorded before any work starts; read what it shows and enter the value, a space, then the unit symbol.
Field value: 687414.8 gal
